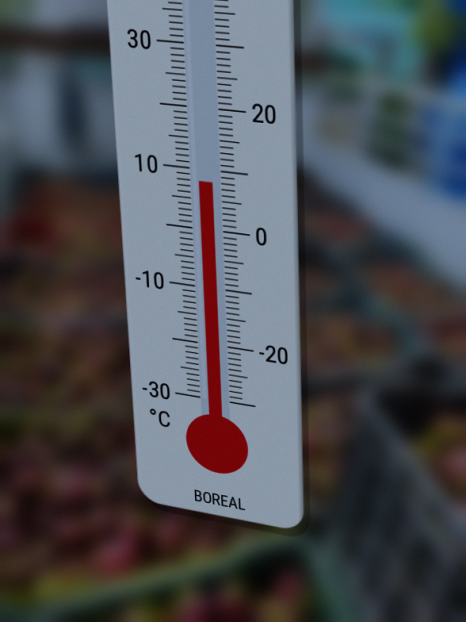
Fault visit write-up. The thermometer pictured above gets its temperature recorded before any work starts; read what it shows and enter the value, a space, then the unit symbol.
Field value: 8 °C
